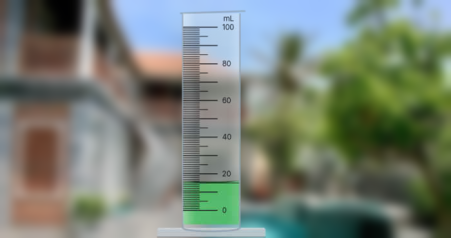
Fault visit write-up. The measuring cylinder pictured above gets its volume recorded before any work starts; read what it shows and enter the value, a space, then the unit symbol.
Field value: 15 mL
